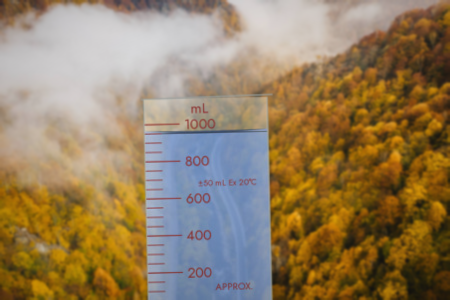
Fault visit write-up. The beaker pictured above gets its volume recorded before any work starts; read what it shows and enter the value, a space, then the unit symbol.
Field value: 950 mL
